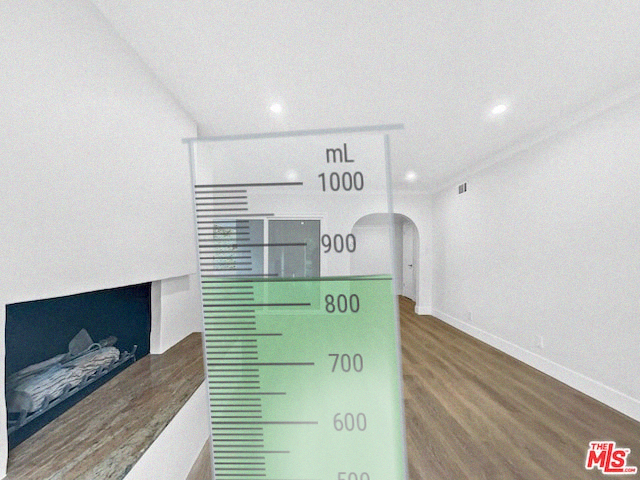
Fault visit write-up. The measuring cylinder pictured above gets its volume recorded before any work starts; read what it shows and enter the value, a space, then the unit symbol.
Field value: 840 mL
